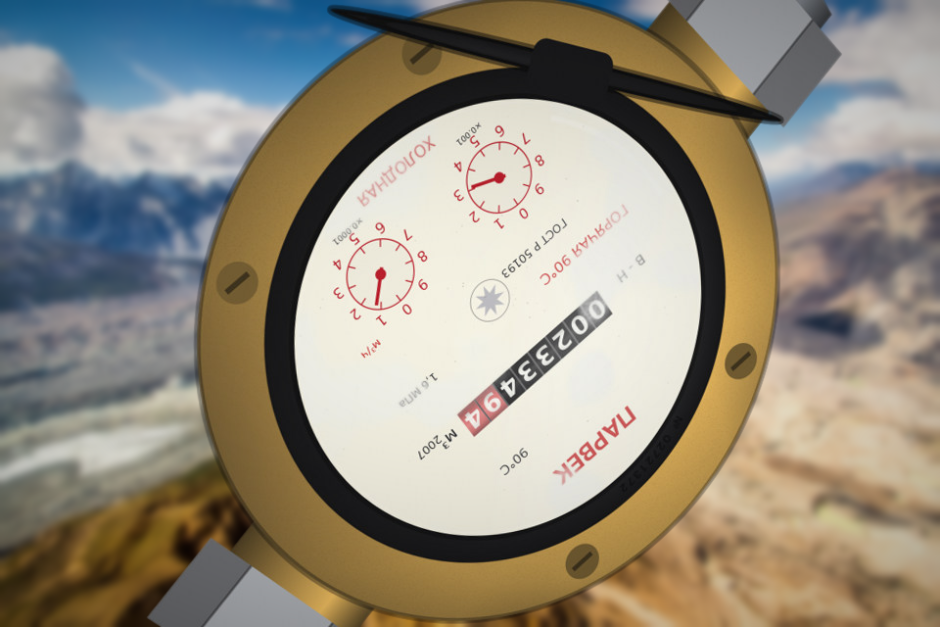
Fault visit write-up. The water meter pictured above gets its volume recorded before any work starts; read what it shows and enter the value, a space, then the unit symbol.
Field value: 2334.9431 m³
